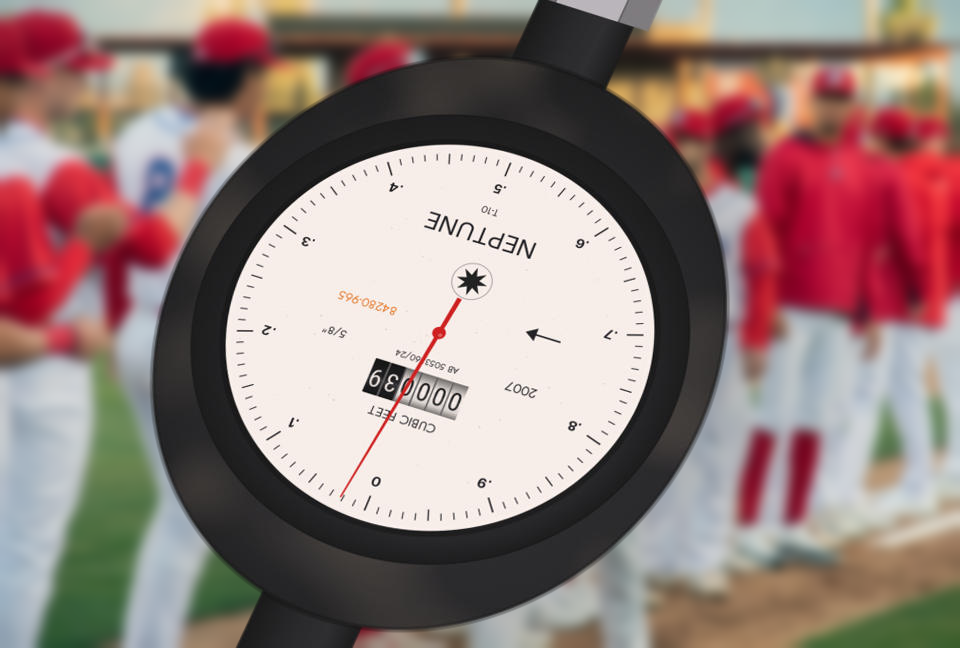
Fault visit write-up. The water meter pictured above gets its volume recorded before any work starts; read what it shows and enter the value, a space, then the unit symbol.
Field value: 39.02 ft³
